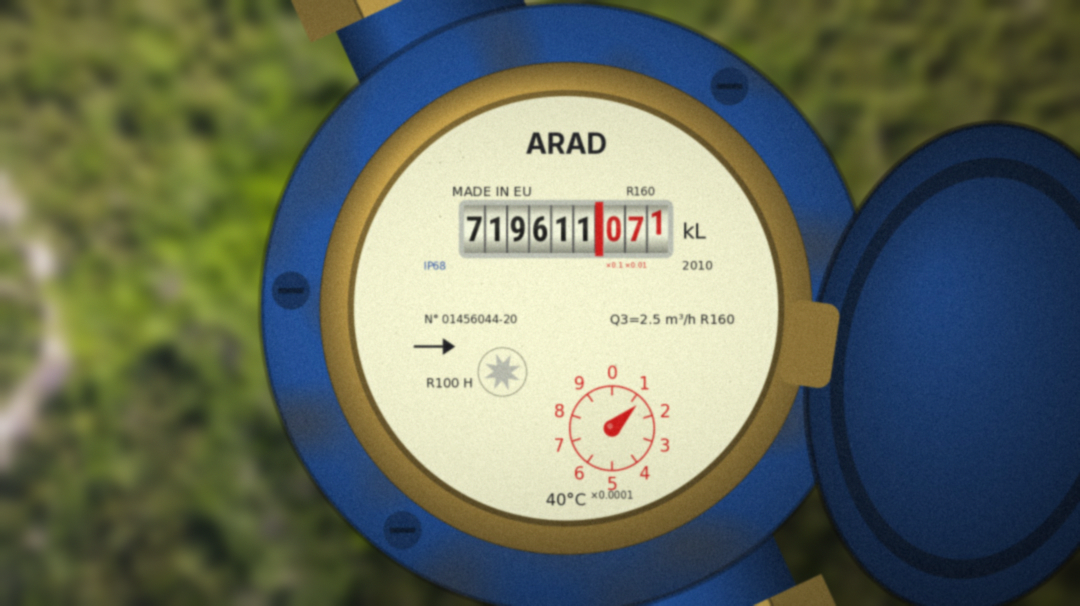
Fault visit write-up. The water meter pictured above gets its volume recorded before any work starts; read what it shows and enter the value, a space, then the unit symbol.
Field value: 719611.0711 kL
